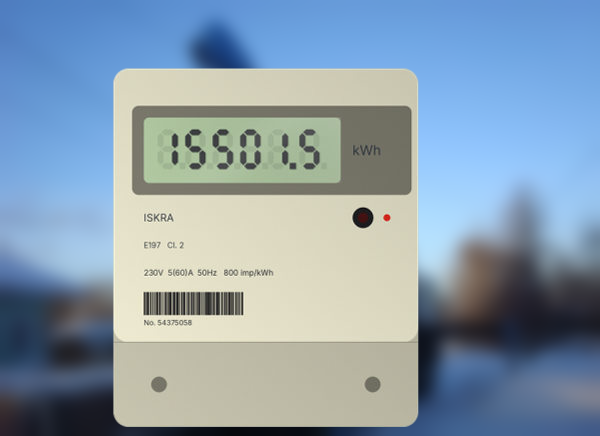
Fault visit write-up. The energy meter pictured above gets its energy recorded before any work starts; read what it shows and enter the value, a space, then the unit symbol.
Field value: 15501.5 kWh
